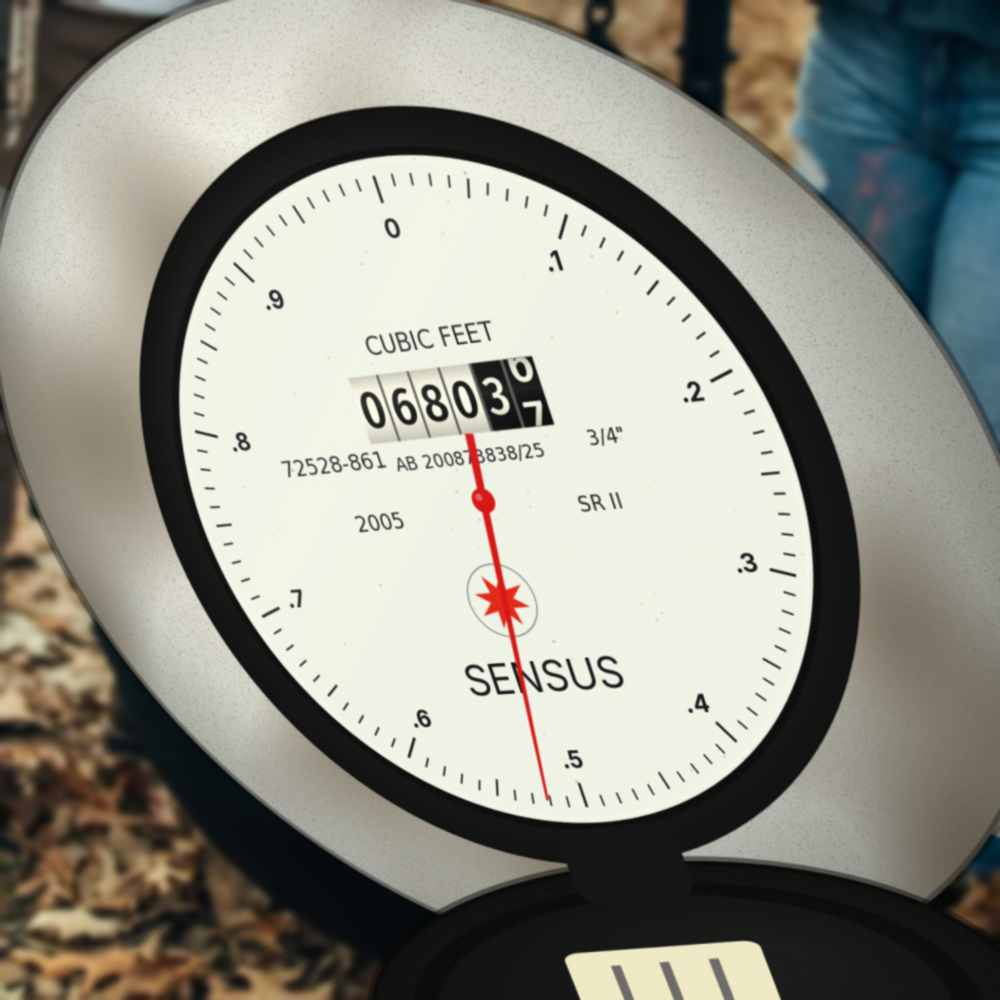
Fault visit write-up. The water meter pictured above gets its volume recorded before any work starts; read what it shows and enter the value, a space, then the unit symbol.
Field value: 68036.52 ft³
